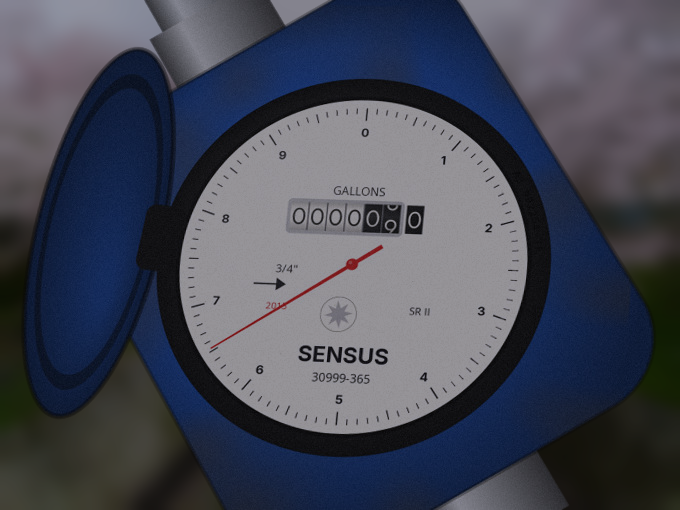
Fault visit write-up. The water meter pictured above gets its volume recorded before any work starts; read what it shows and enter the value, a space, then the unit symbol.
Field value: 86.5 gal
